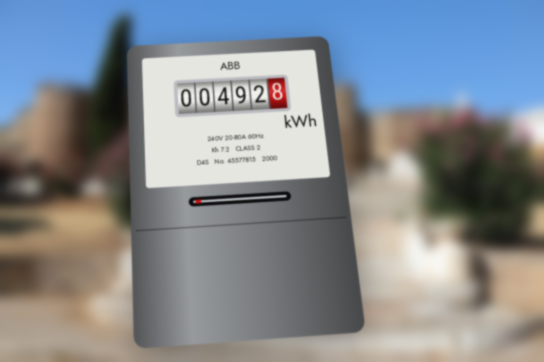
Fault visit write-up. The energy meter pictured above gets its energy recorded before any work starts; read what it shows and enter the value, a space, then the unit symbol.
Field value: 492.8 kWh
